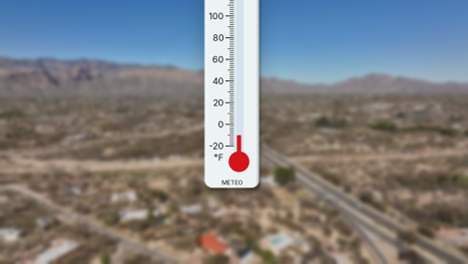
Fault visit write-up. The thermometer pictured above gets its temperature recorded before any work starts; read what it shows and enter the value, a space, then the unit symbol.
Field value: -10 °F
